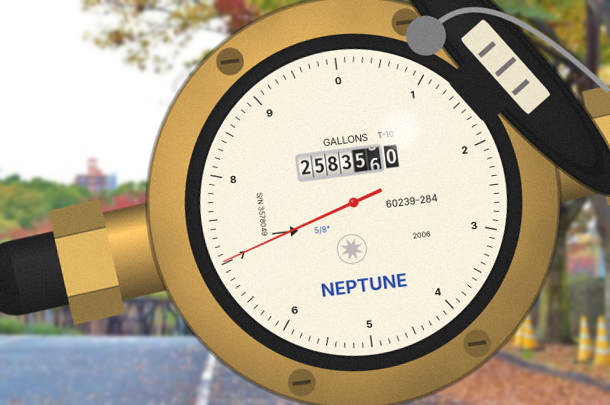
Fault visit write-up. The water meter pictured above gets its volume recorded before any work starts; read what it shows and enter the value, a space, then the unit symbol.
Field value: 2583557.0 gal
